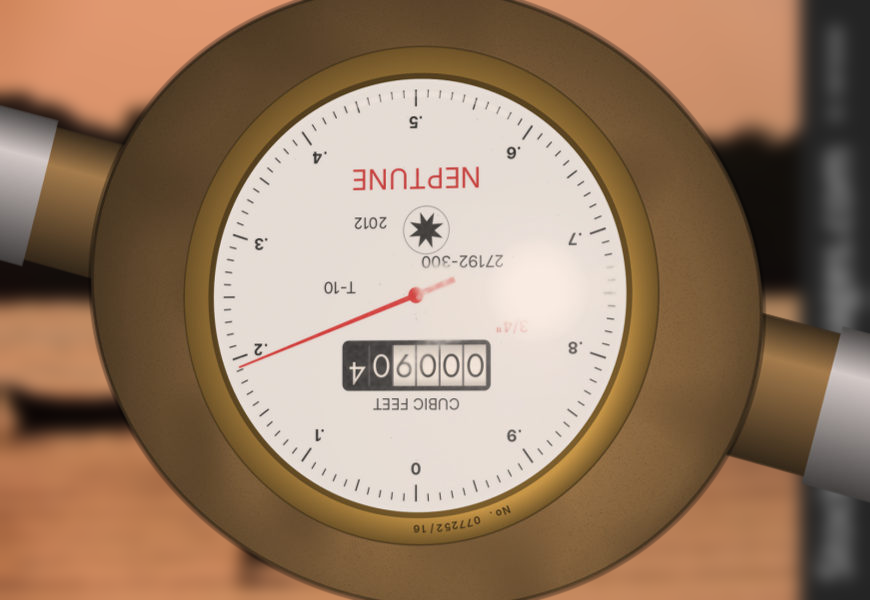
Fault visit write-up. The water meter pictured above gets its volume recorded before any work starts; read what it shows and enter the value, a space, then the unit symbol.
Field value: 904.19 ft³
